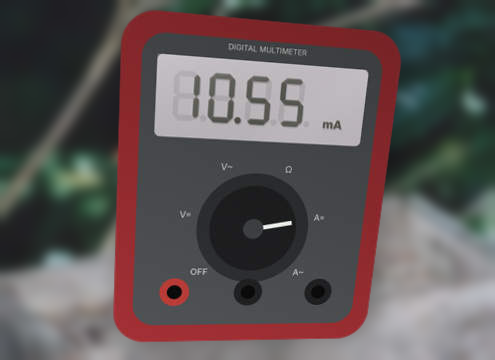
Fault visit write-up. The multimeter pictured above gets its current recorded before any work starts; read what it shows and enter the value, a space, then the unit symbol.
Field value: 10.55 mA
